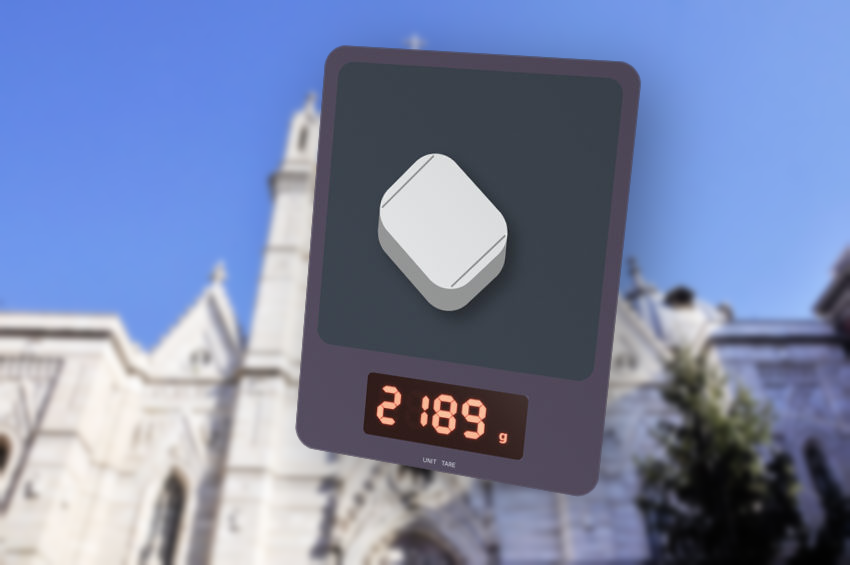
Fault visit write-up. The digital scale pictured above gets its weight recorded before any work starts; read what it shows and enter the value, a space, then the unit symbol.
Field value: 2189 g
